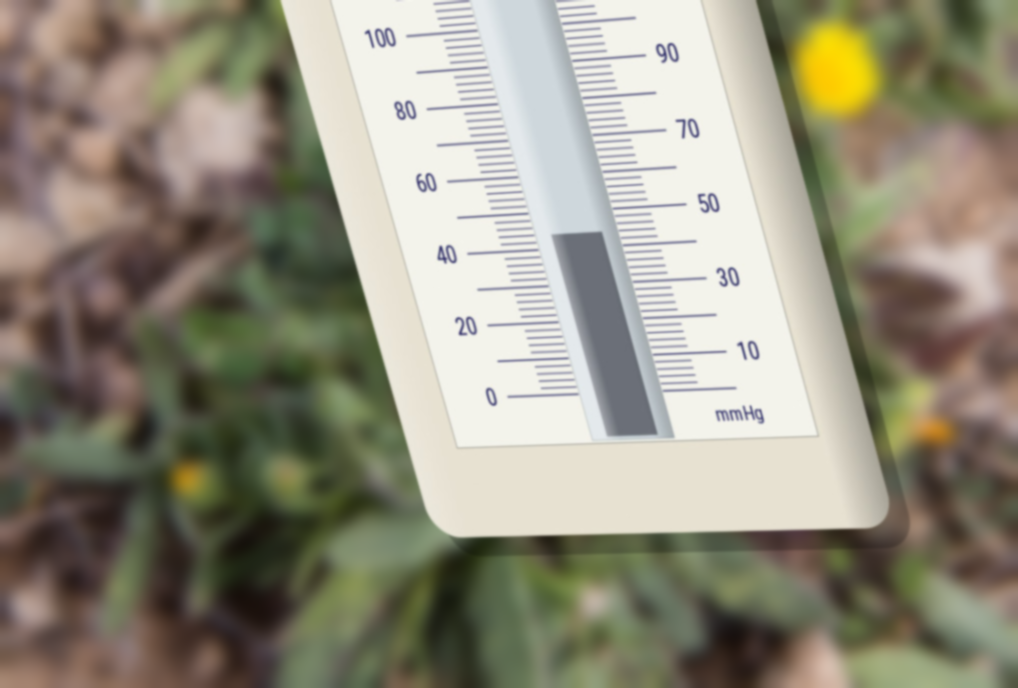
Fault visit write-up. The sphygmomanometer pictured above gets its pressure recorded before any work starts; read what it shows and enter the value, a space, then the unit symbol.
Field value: 44 mmHg
